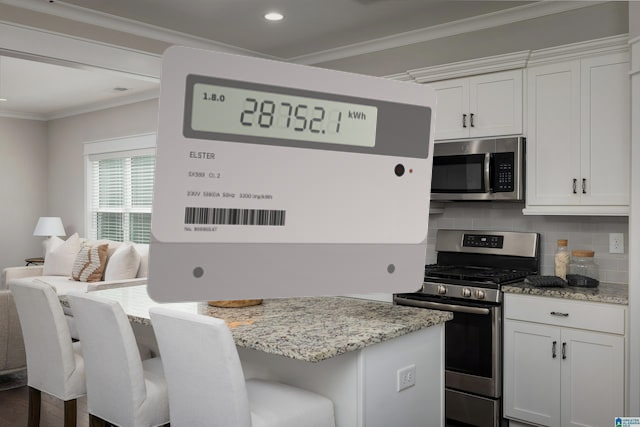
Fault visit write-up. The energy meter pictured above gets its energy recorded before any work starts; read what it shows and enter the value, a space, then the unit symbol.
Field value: 28752.1 kWh
